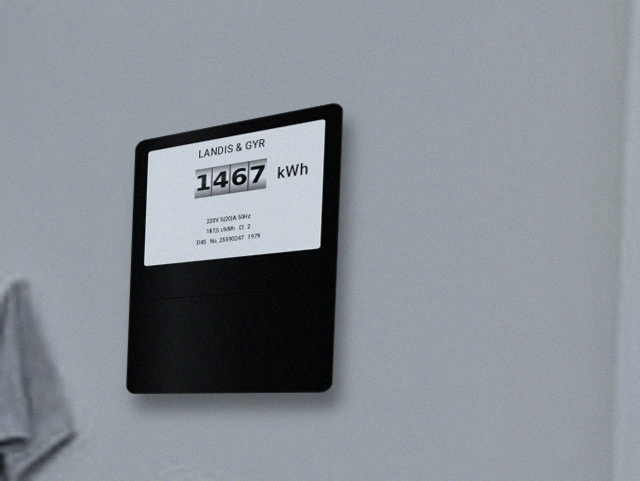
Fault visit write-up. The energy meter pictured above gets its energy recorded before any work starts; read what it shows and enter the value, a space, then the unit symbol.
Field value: 1467 kWh
